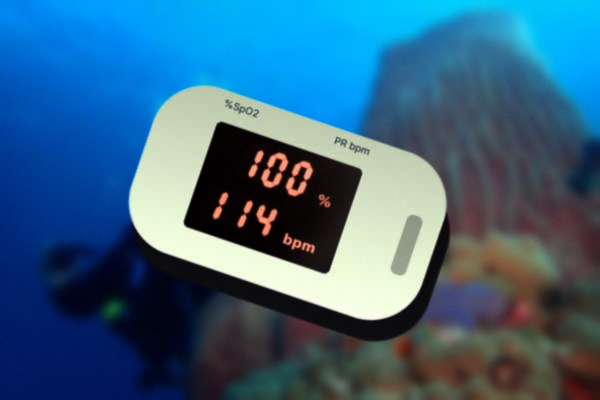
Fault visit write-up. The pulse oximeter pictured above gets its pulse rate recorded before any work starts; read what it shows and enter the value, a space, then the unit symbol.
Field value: 114 bpm
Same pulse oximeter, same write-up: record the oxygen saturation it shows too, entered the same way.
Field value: 100 %
